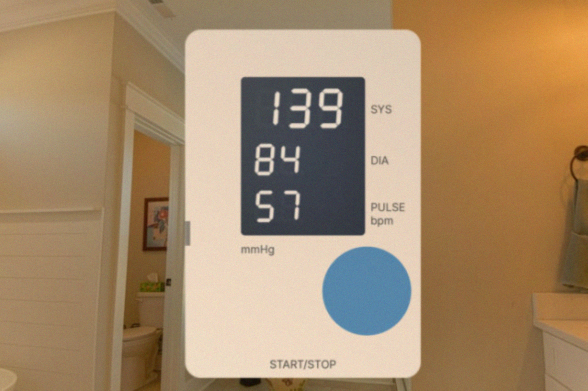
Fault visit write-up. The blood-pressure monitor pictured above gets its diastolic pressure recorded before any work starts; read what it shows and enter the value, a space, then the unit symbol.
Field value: 84 mmHg
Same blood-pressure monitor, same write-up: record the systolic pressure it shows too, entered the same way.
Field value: 139 mmHg
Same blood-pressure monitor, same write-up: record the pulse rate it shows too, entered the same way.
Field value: 57 bpm
